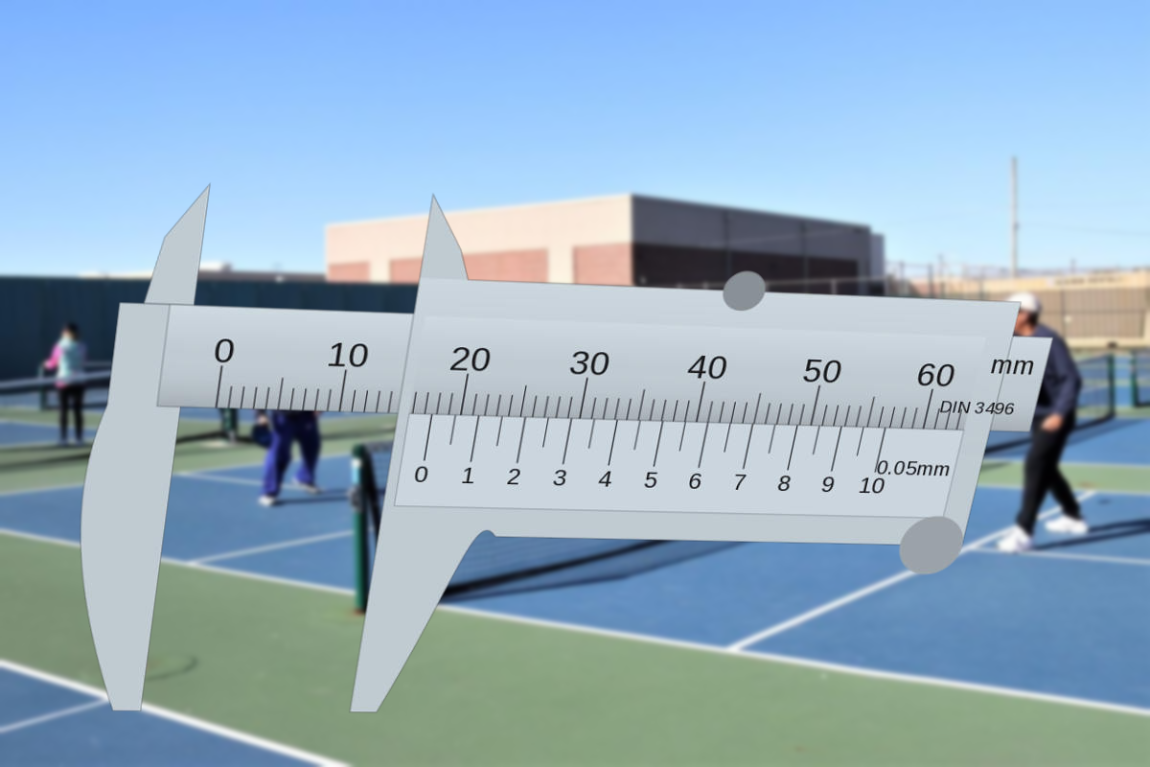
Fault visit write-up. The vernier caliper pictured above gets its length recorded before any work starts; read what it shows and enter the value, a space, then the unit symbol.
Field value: 17.6 mm
